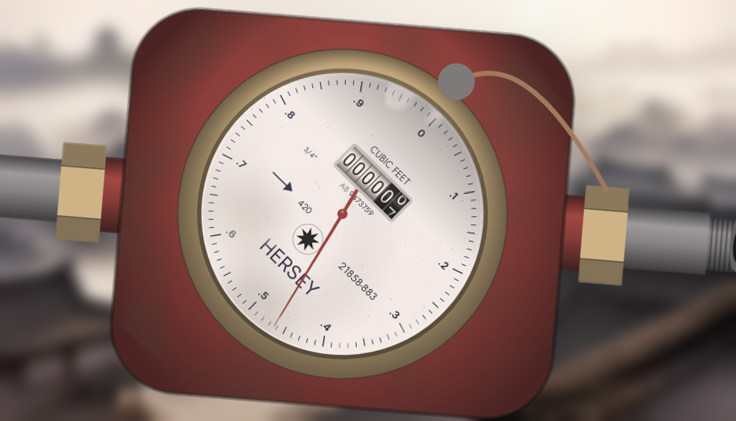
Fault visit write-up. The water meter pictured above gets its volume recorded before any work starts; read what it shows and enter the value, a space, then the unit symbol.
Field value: 6.46 ft³
